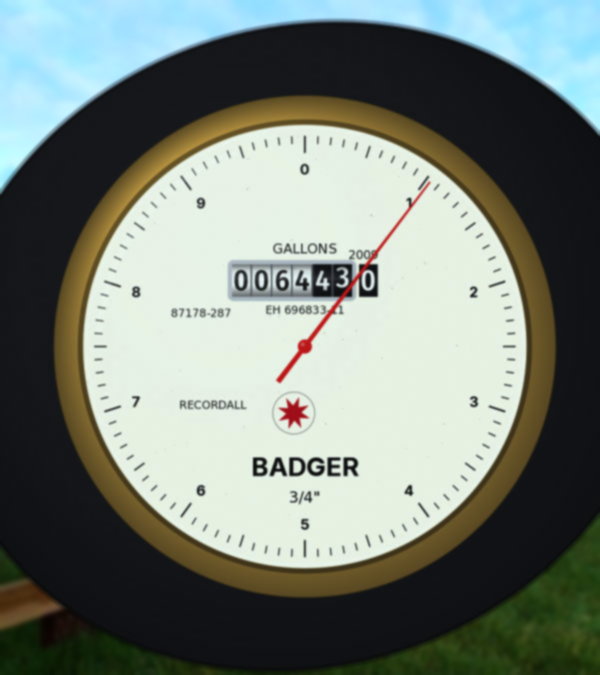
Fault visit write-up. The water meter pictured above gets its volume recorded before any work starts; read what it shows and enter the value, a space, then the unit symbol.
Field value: 64431.0 gal
